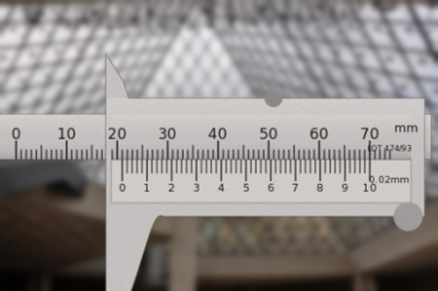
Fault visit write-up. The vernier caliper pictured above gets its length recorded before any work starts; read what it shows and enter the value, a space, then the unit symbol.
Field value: 21.0 mm
